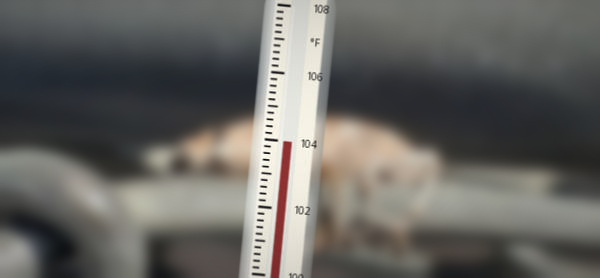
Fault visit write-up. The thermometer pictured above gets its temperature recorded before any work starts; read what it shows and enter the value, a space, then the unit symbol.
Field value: 104 °F
